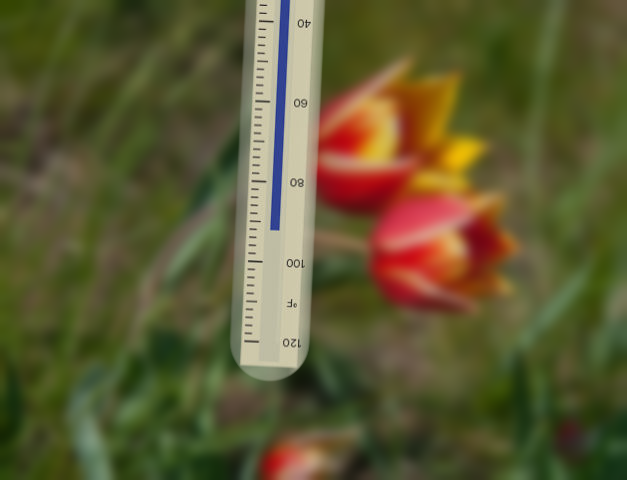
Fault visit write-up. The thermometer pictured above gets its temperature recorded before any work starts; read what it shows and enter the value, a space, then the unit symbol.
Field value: 92 °F
